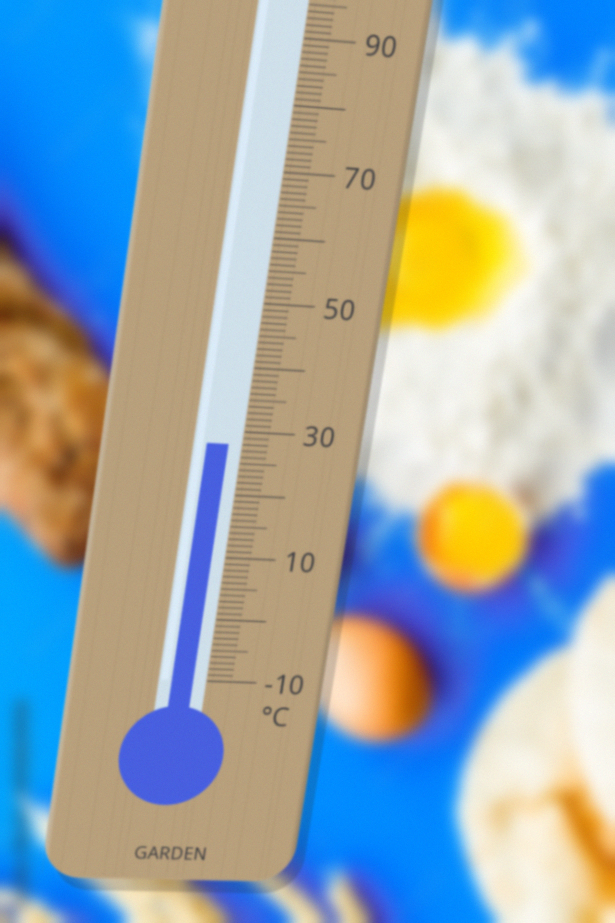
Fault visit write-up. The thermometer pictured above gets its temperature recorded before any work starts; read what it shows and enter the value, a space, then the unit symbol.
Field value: 28 °C
